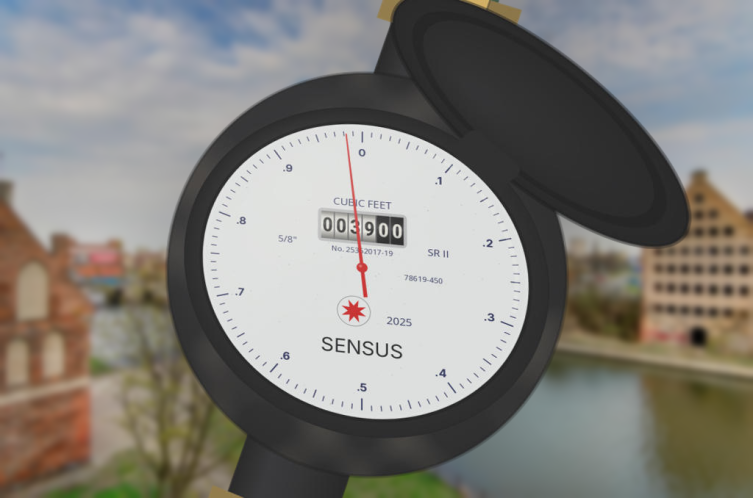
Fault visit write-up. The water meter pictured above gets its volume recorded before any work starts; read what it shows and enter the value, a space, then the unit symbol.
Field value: 3899.98 ft³
